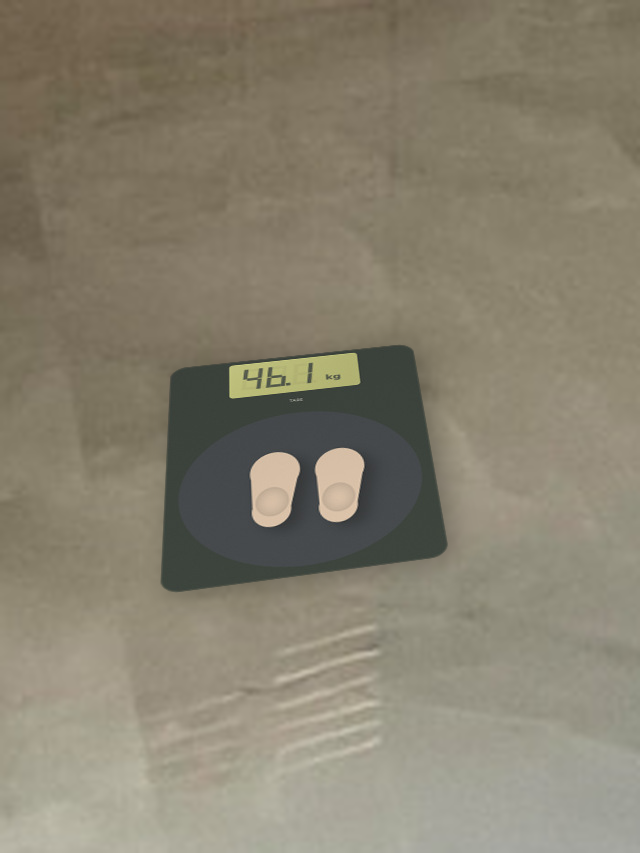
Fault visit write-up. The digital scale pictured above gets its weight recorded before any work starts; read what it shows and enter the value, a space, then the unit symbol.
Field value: 46.1 kg
